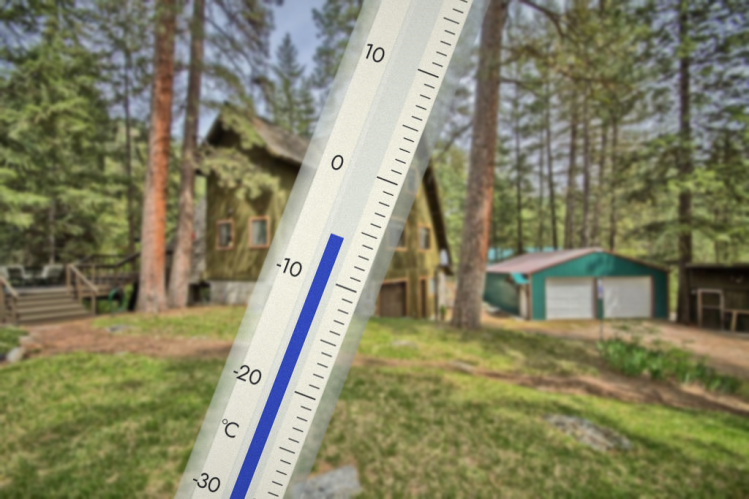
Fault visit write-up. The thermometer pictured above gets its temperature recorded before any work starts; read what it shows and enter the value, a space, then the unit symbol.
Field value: -6 °C
